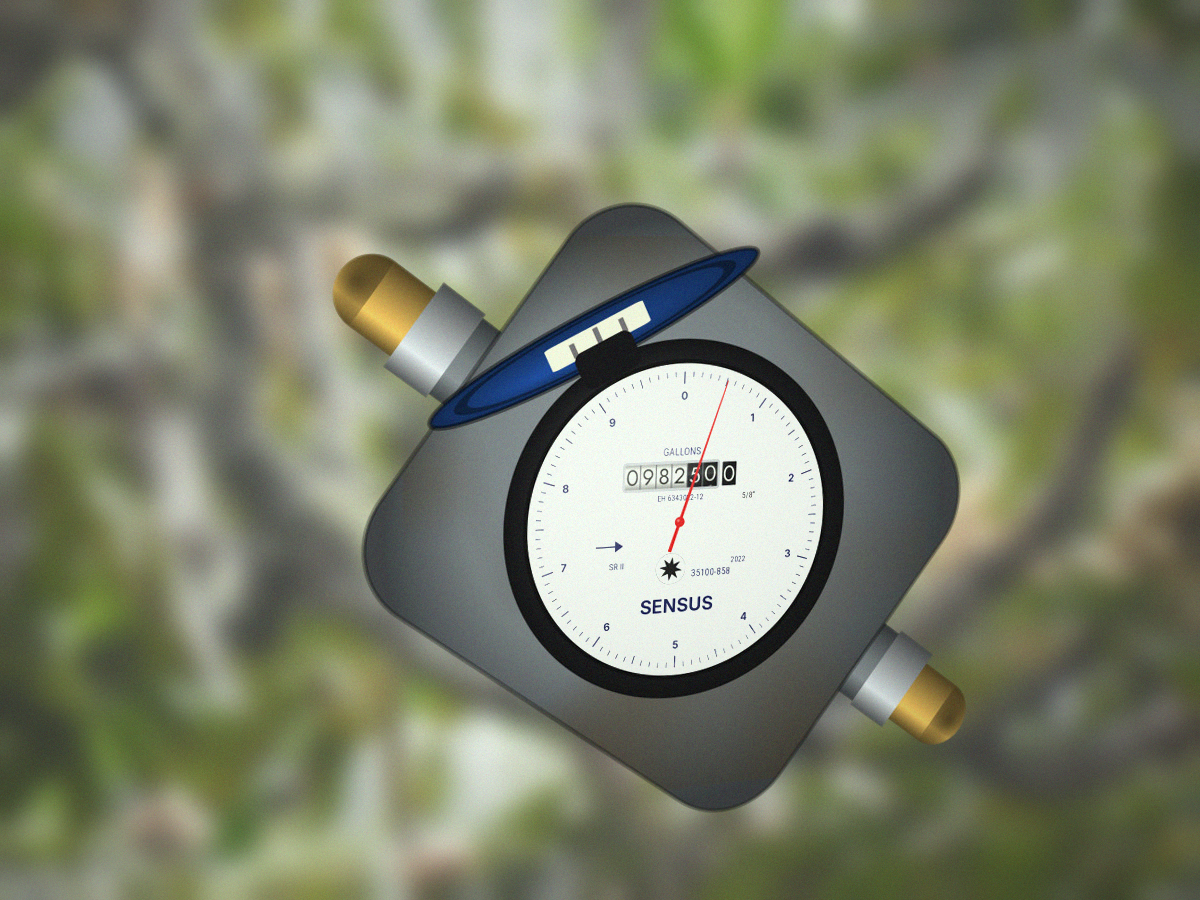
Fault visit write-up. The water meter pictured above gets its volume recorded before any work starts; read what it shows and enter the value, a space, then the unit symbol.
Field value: 982500.5 gal
